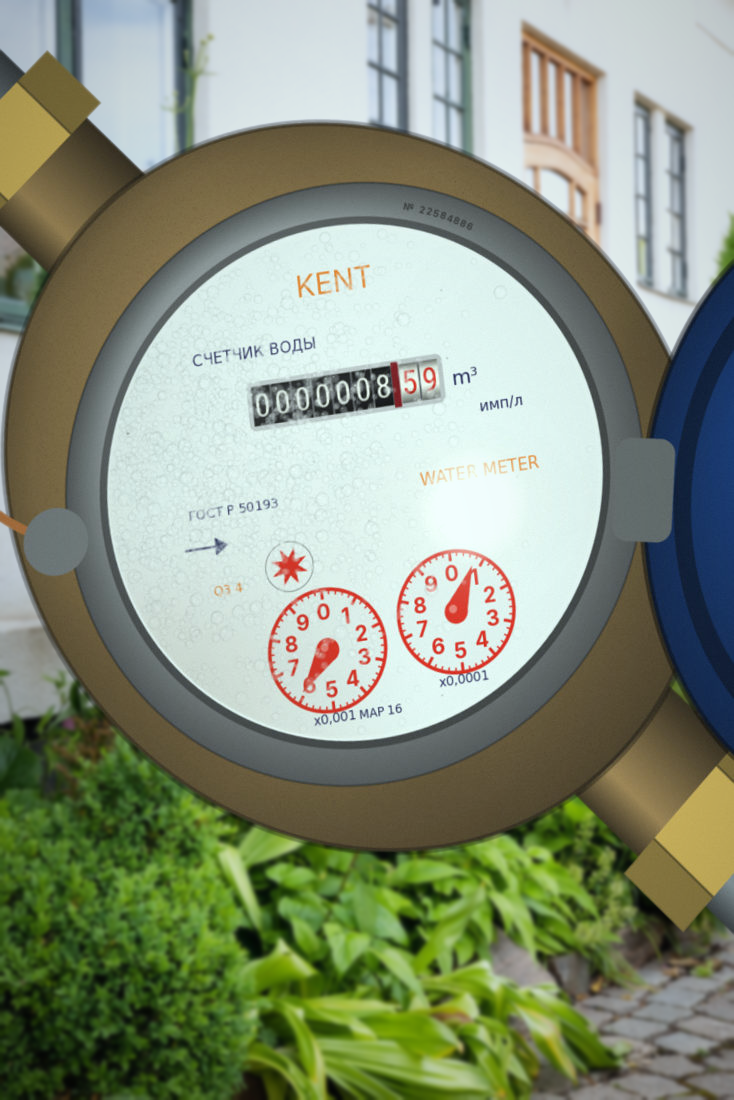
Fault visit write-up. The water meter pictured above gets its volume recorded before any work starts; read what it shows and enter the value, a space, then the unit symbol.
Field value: 8.5960 m³
